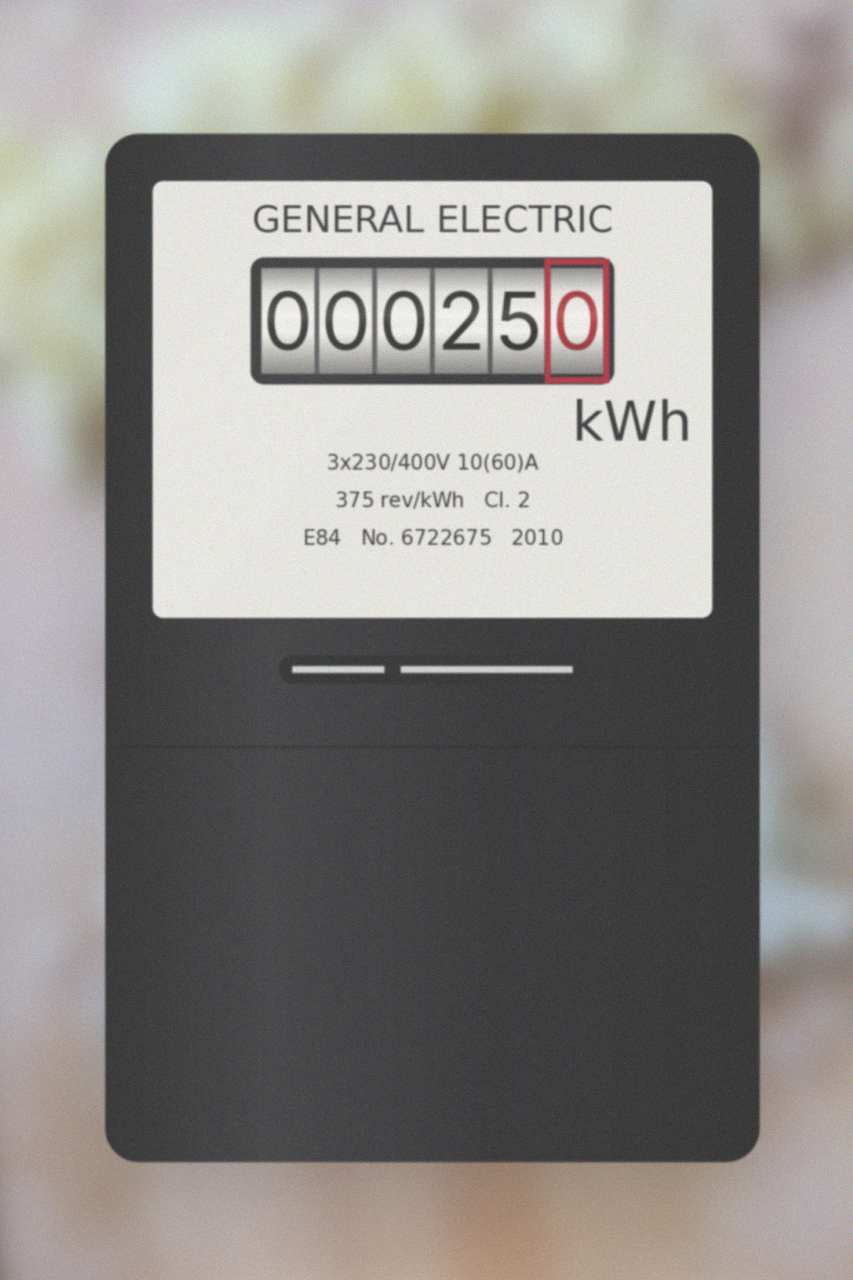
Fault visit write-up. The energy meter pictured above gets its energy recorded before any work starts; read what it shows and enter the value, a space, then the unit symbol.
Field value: 25.0 kWh
